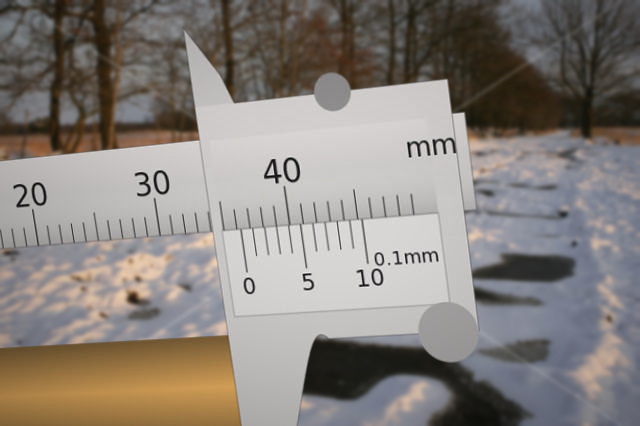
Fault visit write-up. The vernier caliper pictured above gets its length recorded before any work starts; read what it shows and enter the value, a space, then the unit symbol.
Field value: 36.3 mm
